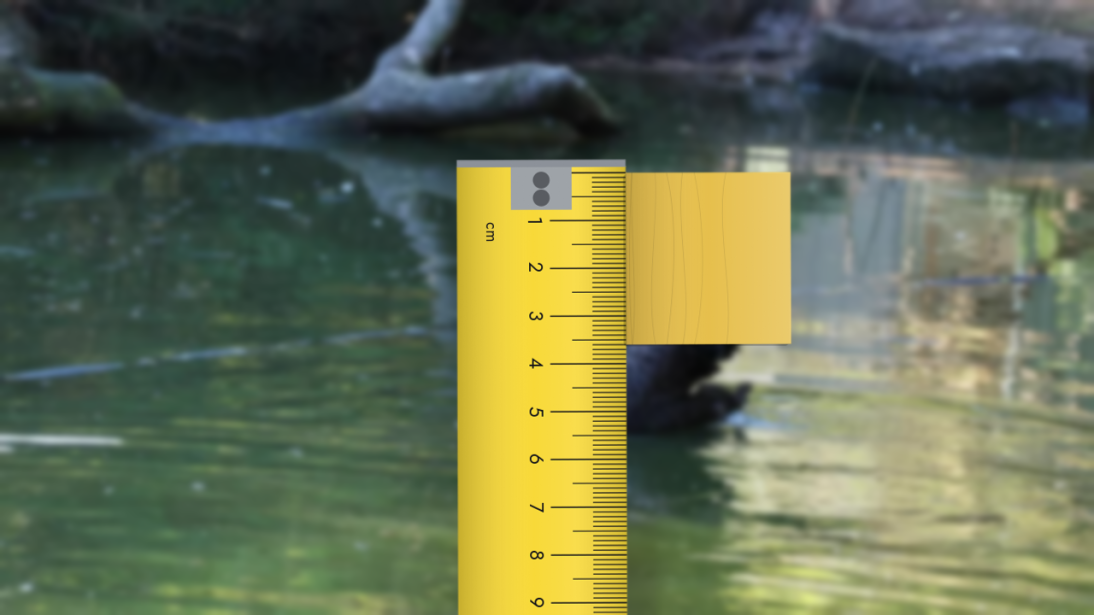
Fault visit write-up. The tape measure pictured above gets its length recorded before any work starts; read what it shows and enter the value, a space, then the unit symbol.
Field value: 3.6 cm
